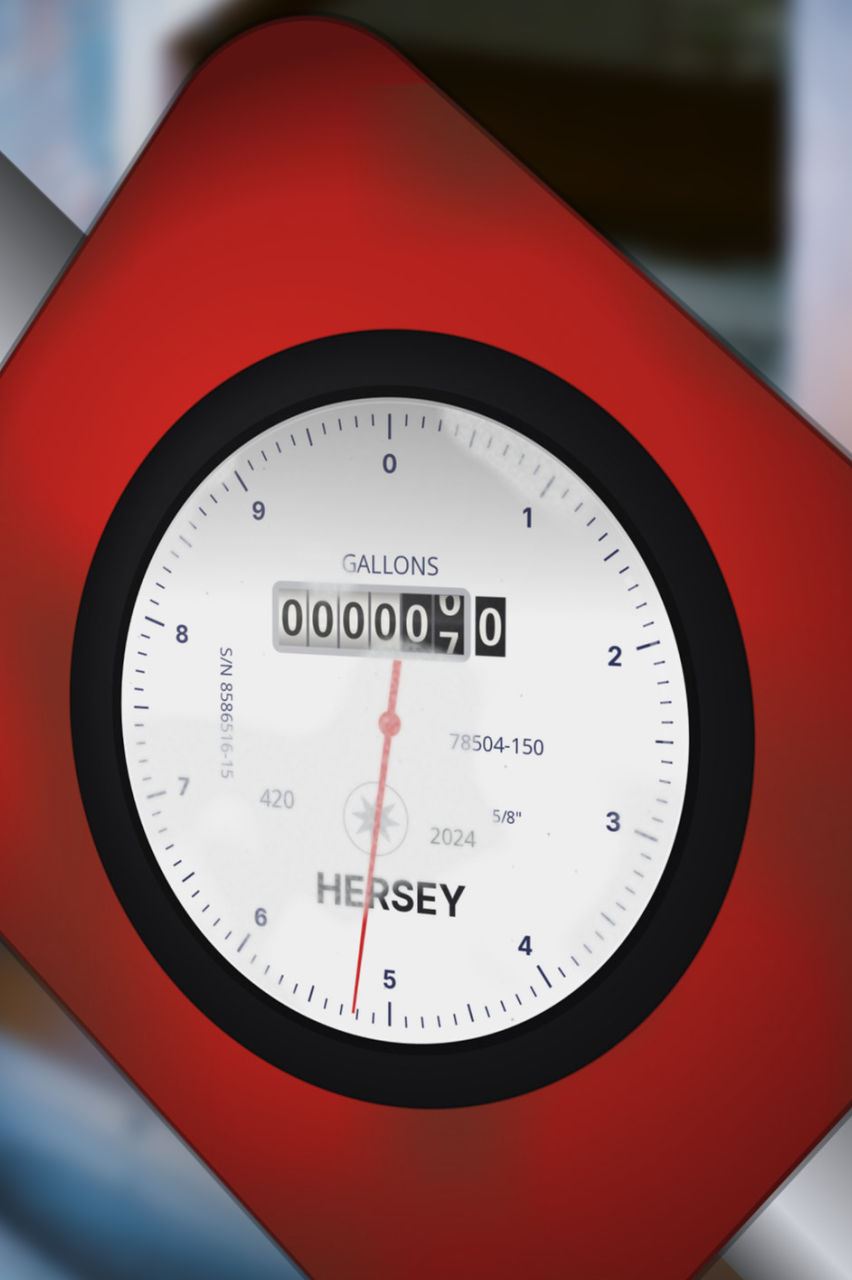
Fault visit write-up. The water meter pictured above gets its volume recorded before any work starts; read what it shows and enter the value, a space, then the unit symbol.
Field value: 65.2 gal
